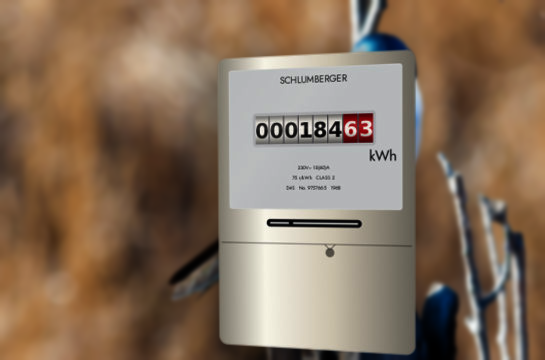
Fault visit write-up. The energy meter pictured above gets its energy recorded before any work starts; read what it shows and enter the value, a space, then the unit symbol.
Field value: 184.63 kWh
